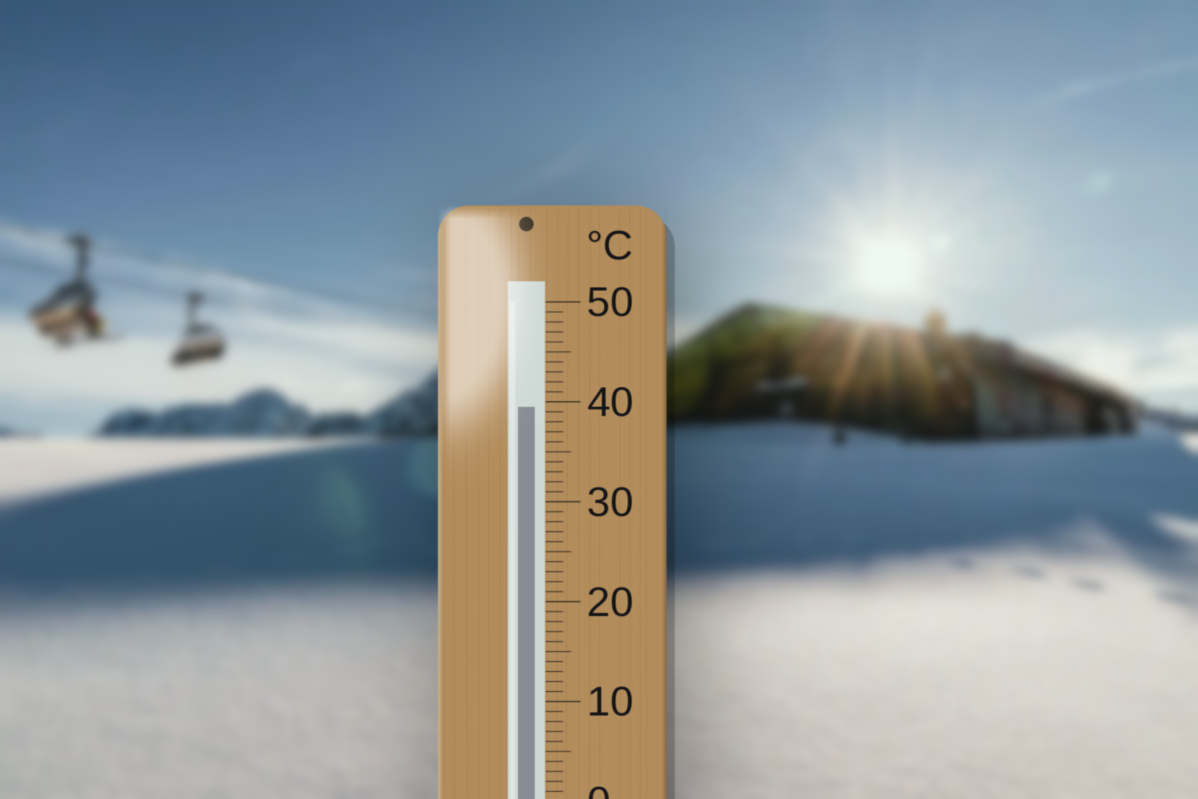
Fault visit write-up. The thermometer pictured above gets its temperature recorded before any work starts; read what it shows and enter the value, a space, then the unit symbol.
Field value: 39.5 °C
